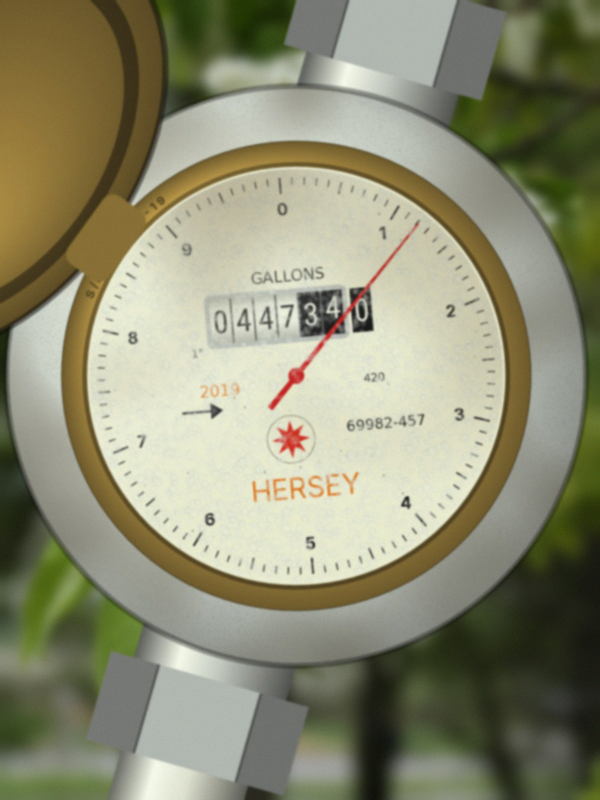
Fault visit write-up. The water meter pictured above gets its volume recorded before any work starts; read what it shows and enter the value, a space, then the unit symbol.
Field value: 447341.2 gal
